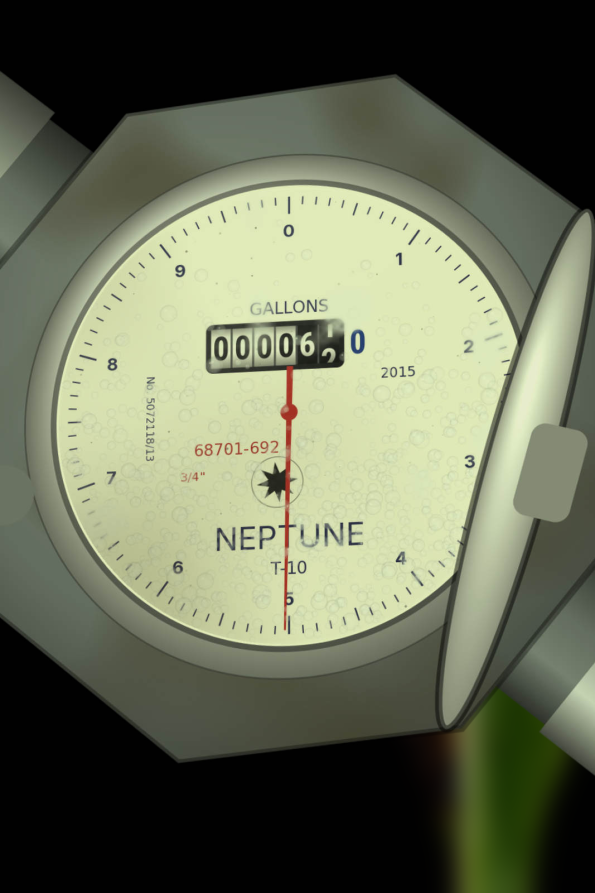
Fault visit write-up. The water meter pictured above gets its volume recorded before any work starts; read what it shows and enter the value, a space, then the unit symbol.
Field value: 615.0 gal
